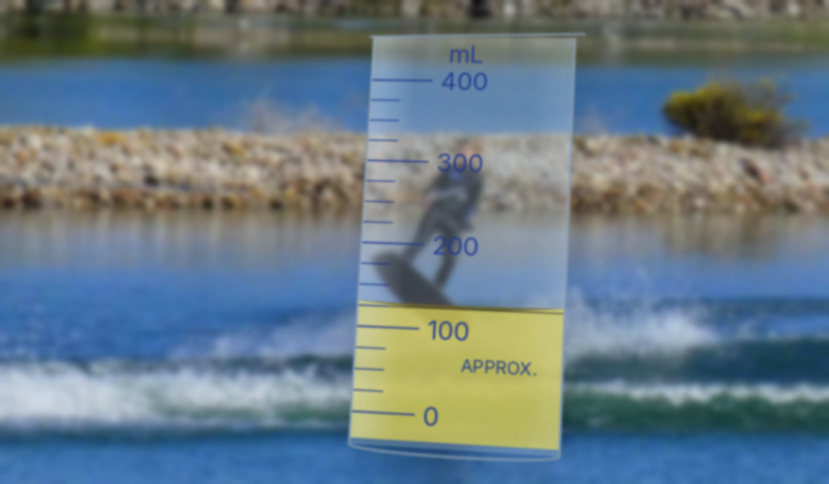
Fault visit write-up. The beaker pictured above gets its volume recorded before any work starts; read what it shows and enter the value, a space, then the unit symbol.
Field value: 125 mL
